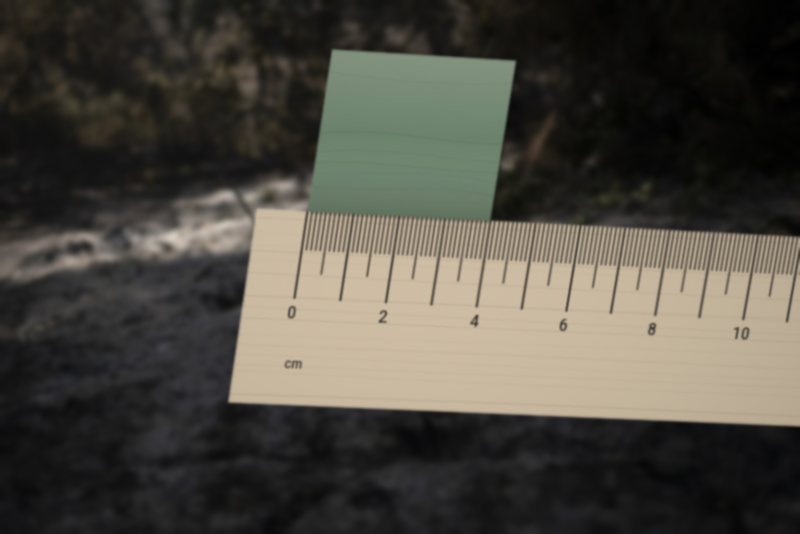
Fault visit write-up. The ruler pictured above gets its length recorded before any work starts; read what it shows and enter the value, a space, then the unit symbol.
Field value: 4 cm
